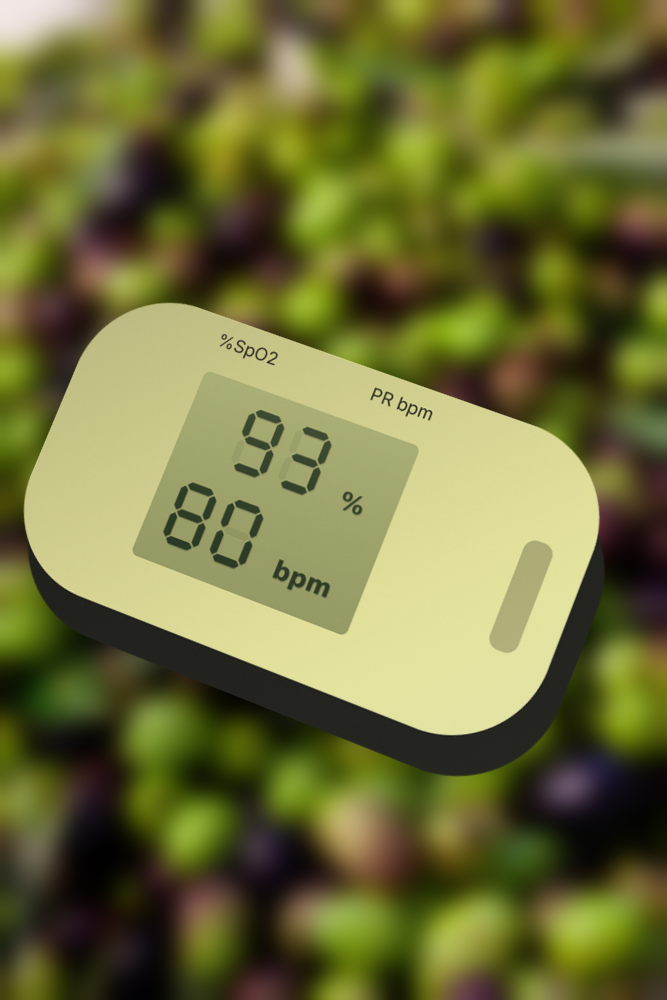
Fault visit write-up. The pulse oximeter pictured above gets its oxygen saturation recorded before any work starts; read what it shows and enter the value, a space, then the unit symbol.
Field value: 93 %
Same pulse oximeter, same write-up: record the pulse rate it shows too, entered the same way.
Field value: 80 bpm
